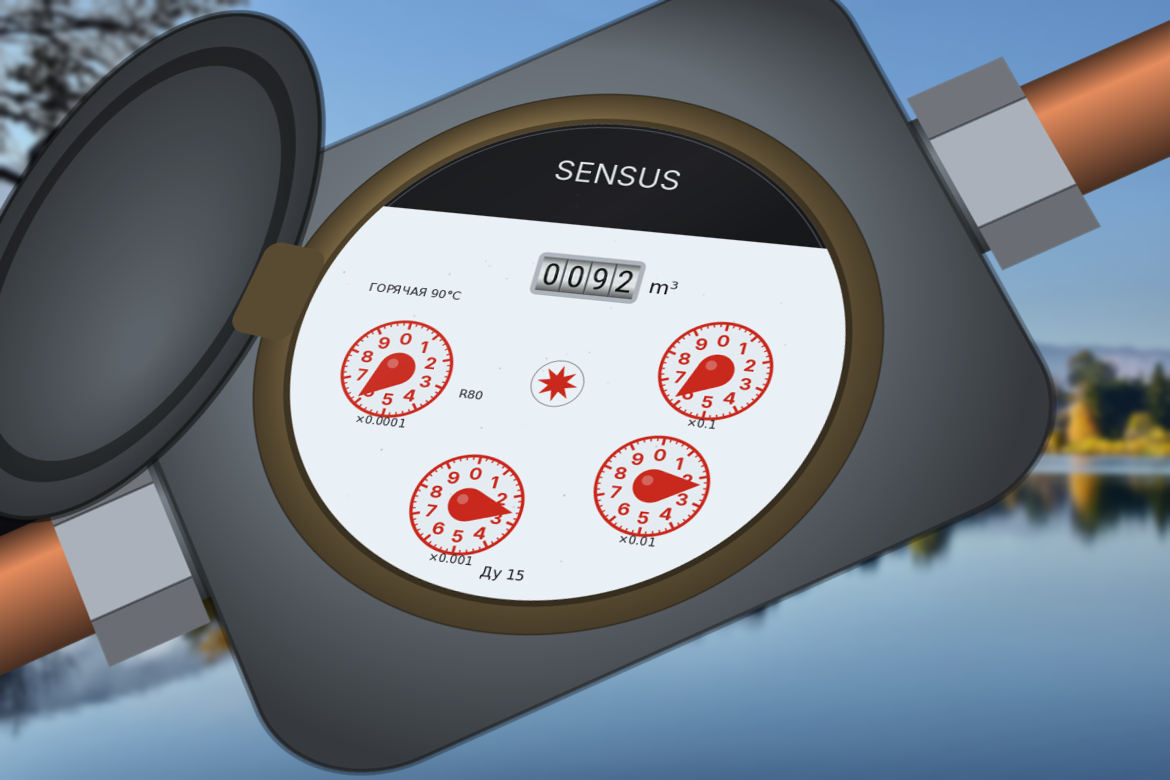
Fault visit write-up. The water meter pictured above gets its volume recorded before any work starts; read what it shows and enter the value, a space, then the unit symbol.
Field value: 92.6226 m³
